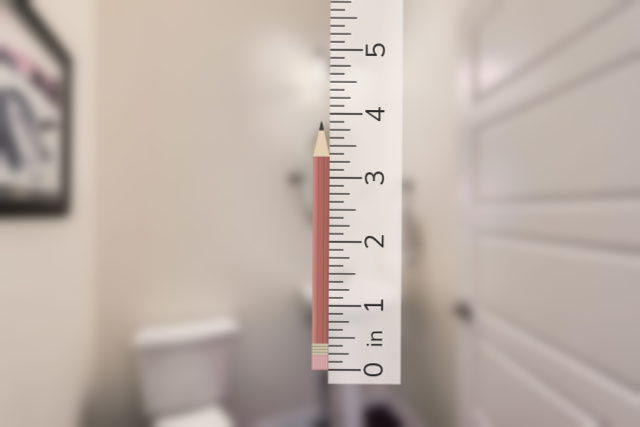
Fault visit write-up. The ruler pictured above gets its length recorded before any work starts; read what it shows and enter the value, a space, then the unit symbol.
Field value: 3.875 in
